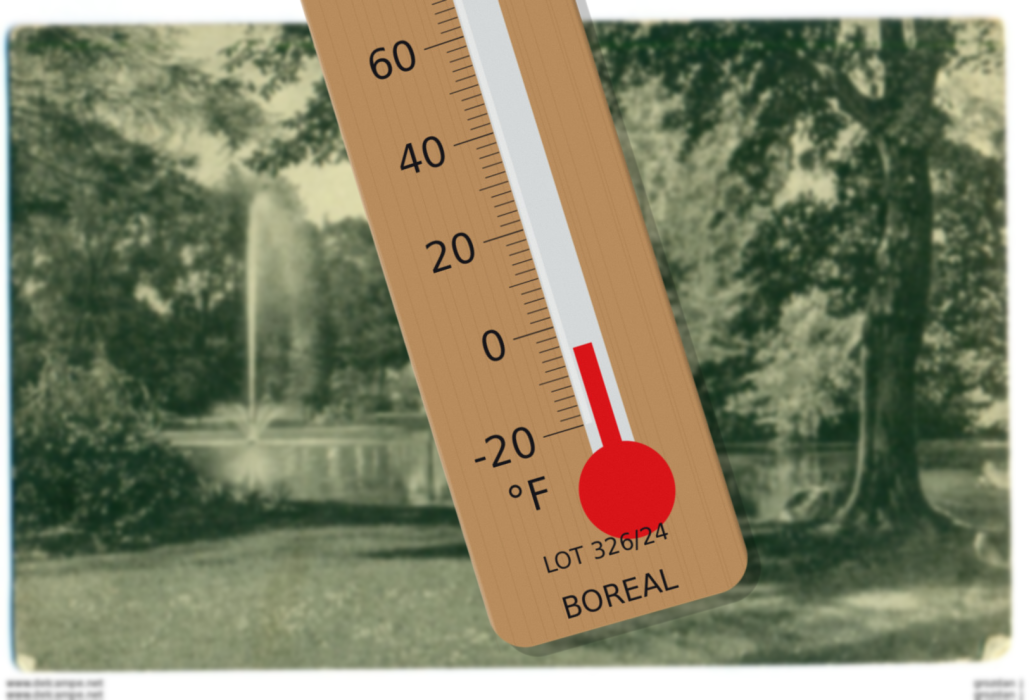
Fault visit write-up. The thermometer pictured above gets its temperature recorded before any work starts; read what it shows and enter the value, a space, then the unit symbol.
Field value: -5 °F
